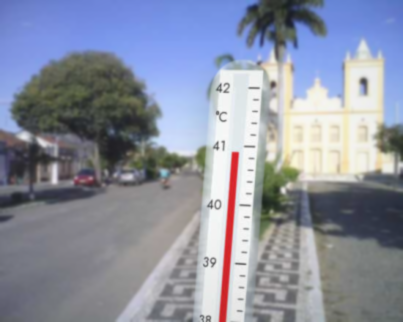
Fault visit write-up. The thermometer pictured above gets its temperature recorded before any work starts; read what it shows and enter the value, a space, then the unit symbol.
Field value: 40.9 °C
